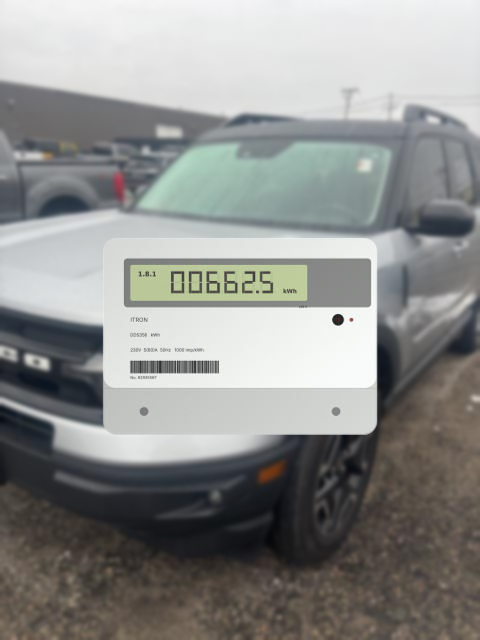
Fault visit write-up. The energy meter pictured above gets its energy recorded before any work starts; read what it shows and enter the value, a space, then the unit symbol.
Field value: 662.5 kWh
